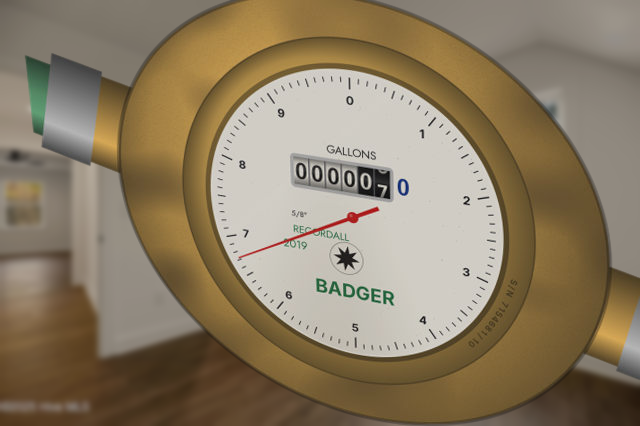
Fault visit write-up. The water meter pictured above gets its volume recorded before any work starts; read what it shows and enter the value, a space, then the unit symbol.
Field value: 66.7 gal
